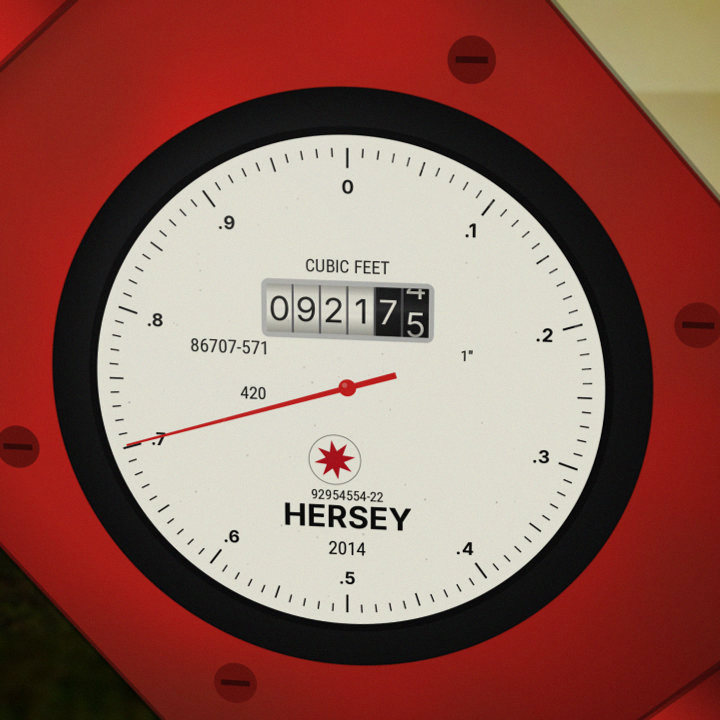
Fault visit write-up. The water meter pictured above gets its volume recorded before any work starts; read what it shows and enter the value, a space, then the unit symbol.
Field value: 92174.70 ft³
